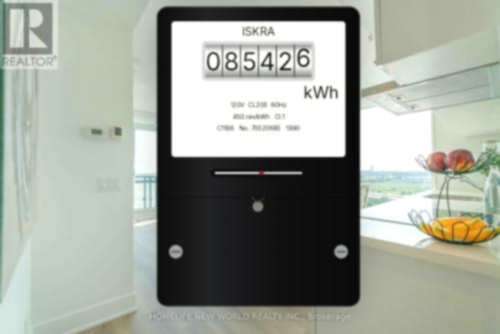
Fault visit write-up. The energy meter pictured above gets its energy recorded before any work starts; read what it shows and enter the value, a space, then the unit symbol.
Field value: 85426 kWh
